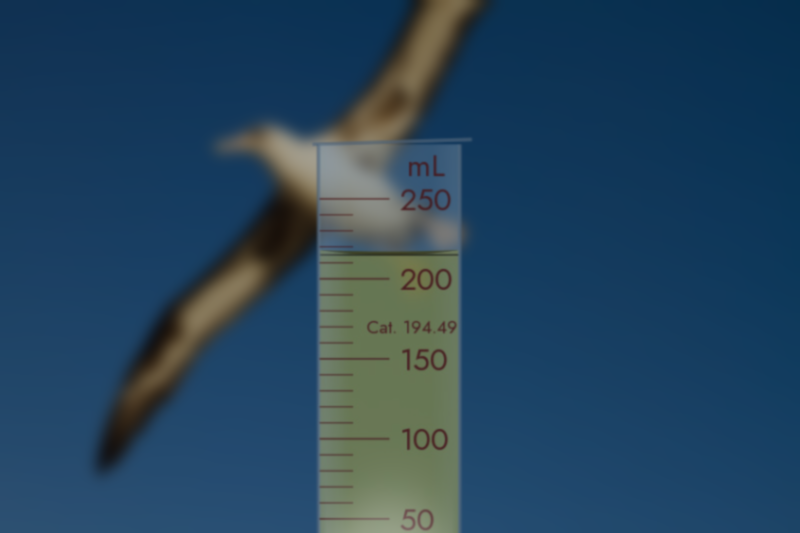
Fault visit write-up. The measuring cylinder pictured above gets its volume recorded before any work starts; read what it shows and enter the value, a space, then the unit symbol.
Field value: 215 mL
